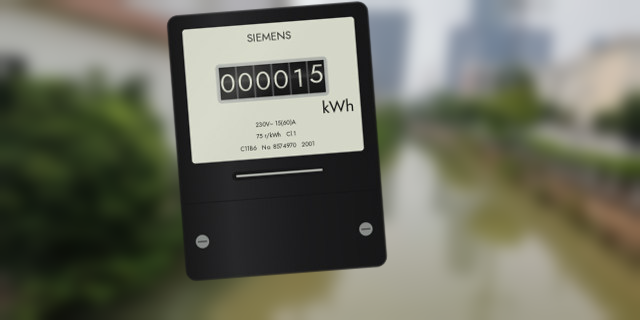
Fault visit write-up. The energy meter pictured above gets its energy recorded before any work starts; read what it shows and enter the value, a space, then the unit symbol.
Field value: 15 kWh
